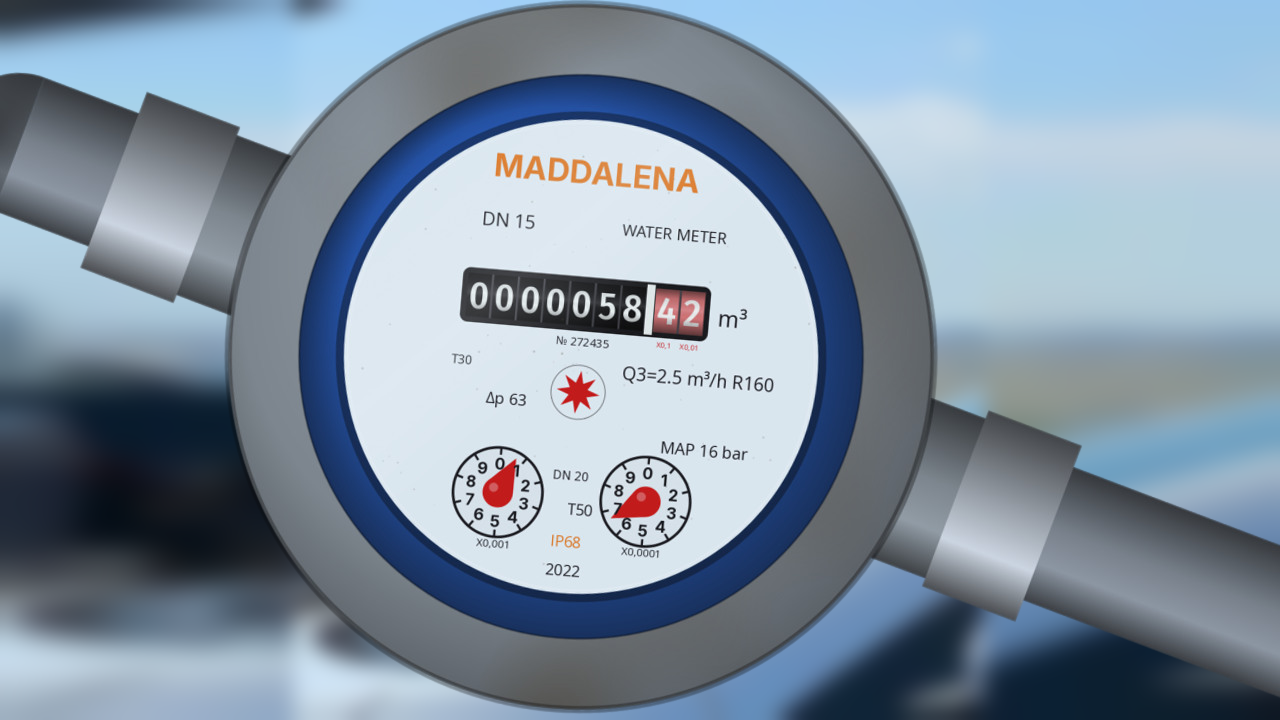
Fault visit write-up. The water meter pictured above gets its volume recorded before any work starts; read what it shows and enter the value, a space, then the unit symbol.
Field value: 58.4206 m³
